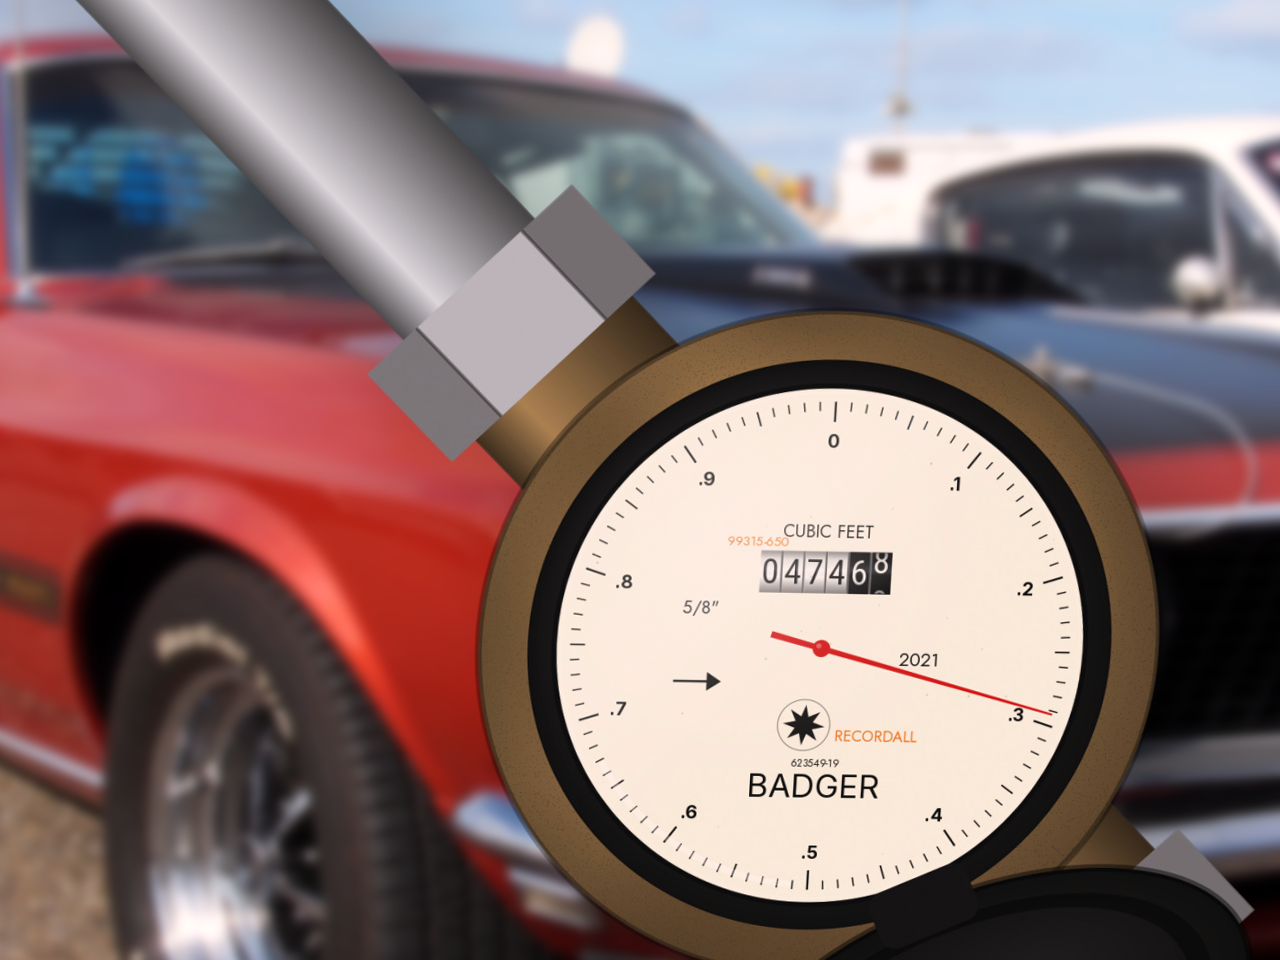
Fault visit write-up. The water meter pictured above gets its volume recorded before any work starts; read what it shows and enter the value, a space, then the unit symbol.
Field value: 47468.29 ft³
